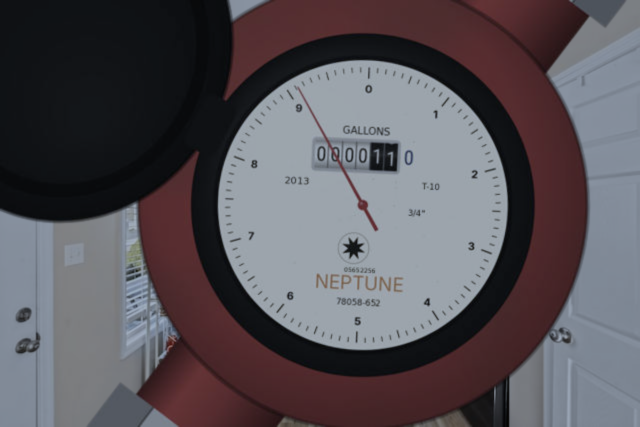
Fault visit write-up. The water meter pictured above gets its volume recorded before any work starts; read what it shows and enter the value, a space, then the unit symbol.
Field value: 109.1 gal
